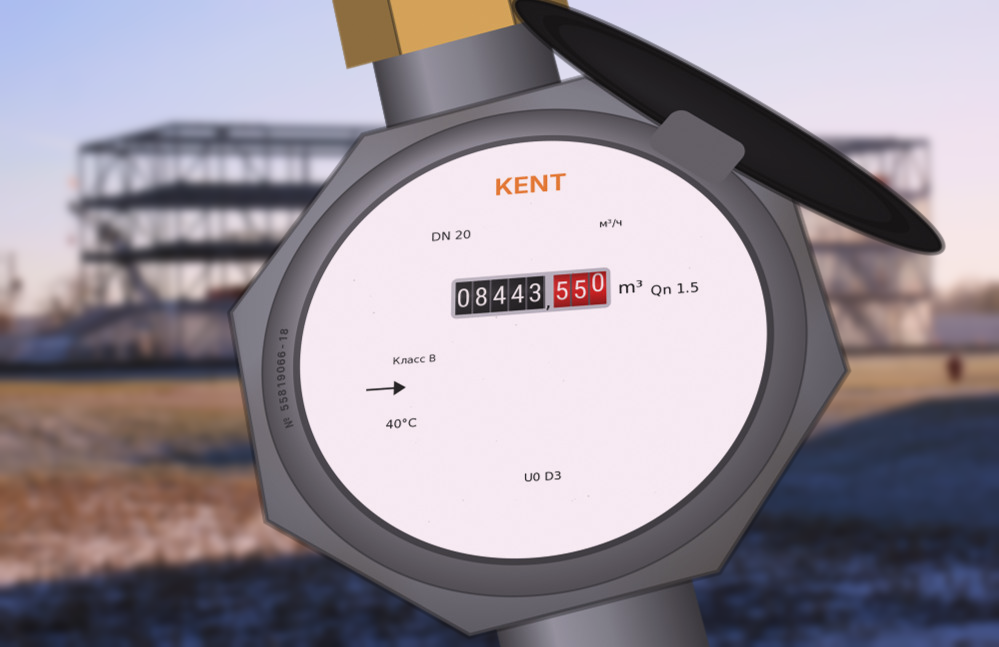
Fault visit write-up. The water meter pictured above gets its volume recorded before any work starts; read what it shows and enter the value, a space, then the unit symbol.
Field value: 8443.550 m³
